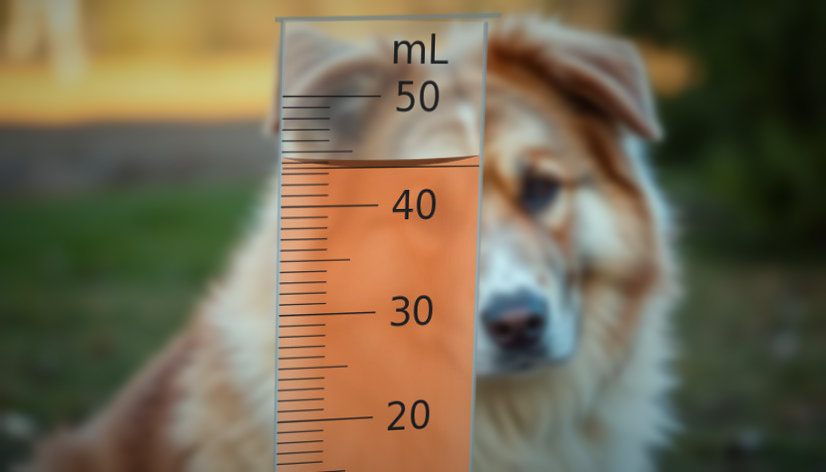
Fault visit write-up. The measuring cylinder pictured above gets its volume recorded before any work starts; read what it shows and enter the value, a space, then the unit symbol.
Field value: 43.5 mL
